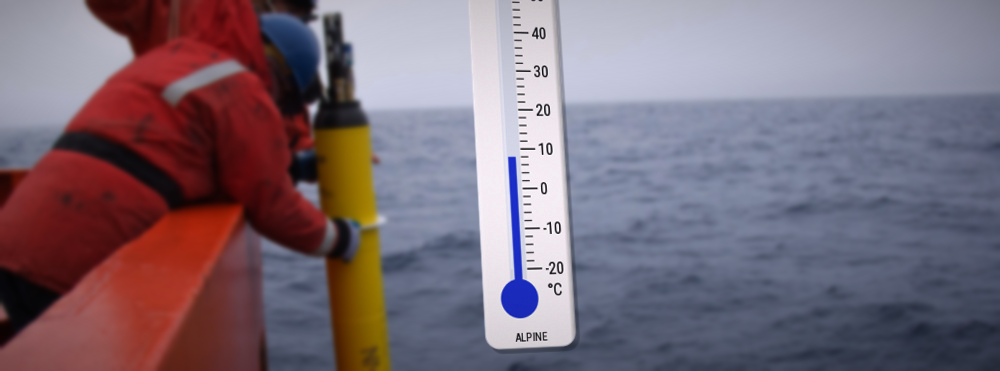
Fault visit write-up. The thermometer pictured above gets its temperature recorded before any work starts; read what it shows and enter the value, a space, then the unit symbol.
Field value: 8 °C
